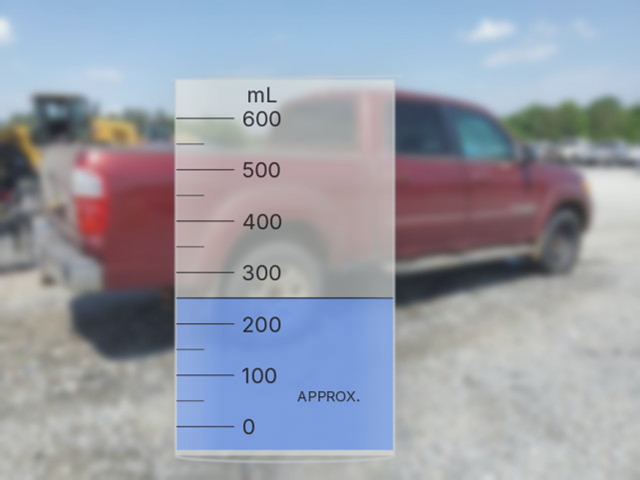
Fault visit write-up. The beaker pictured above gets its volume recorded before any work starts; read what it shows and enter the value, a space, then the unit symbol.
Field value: 250 mL
